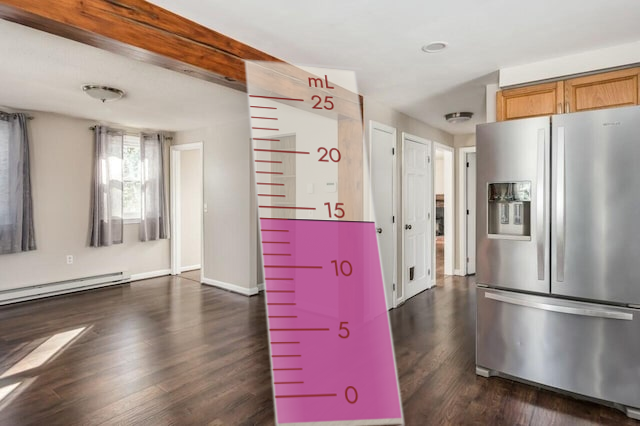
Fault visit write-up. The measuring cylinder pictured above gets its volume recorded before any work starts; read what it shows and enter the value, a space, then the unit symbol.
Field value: 14 mL
